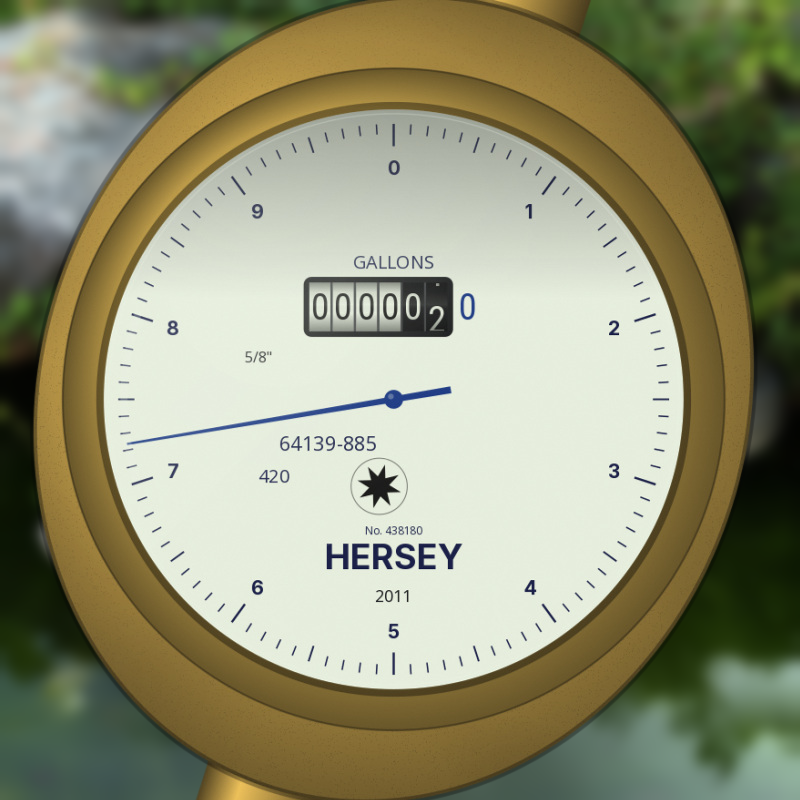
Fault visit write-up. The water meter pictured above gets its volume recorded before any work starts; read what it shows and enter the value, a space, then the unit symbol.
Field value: 17.2 gal
